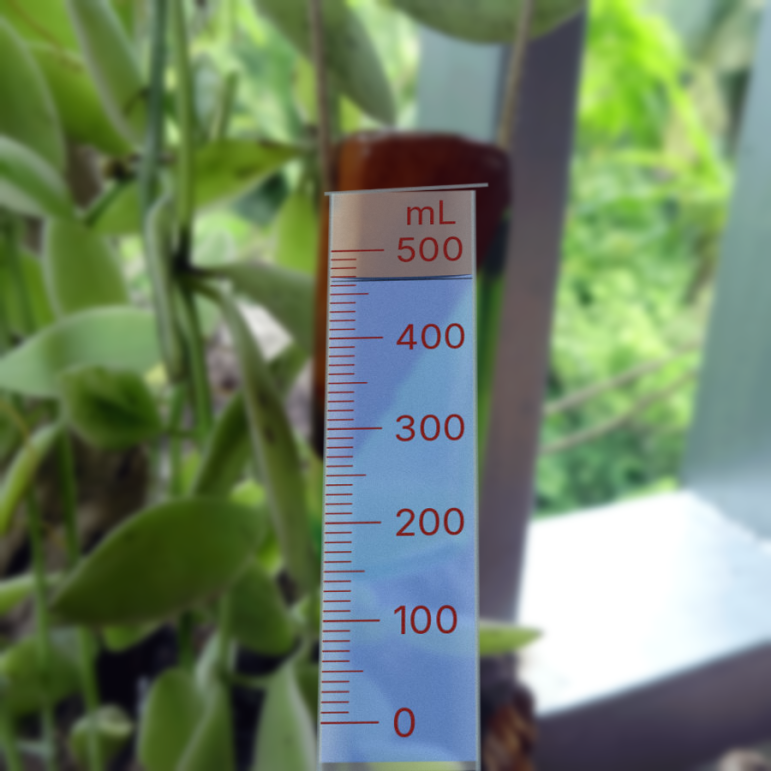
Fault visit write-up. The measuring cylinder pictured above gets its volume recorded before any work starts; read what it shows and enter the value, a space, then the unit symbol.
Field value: 465 mL
